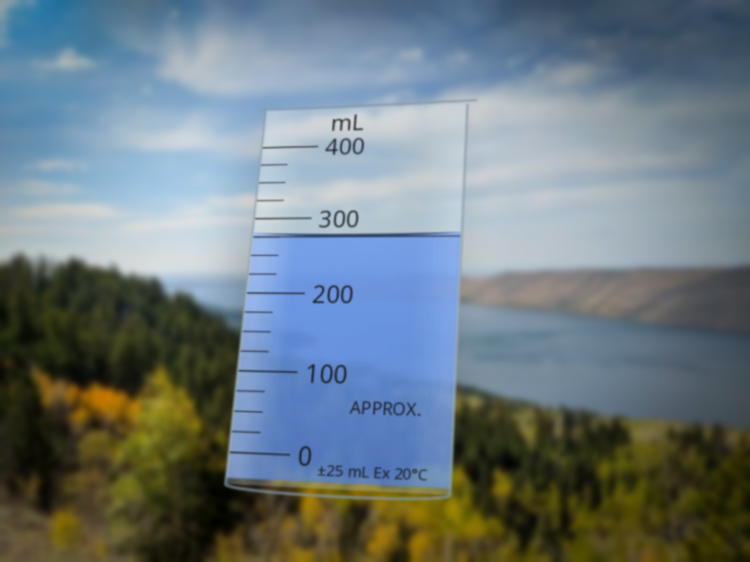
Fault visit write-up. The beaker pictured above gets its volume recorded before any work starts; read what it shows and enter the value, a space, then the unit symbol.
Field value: 275 mL
